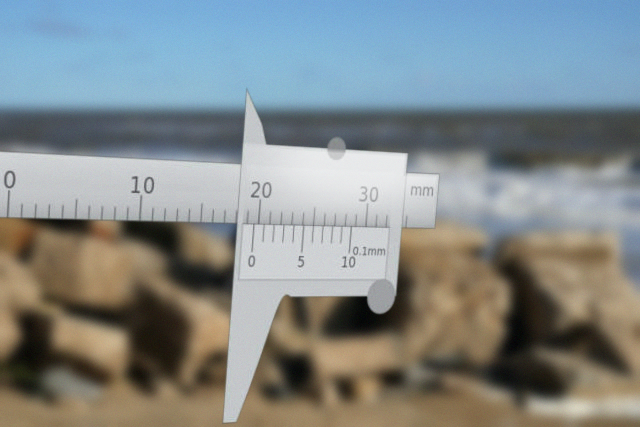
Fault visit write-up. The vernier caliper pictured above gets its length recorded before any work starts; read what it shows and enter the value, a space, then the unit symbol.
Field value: 19.6 mm
